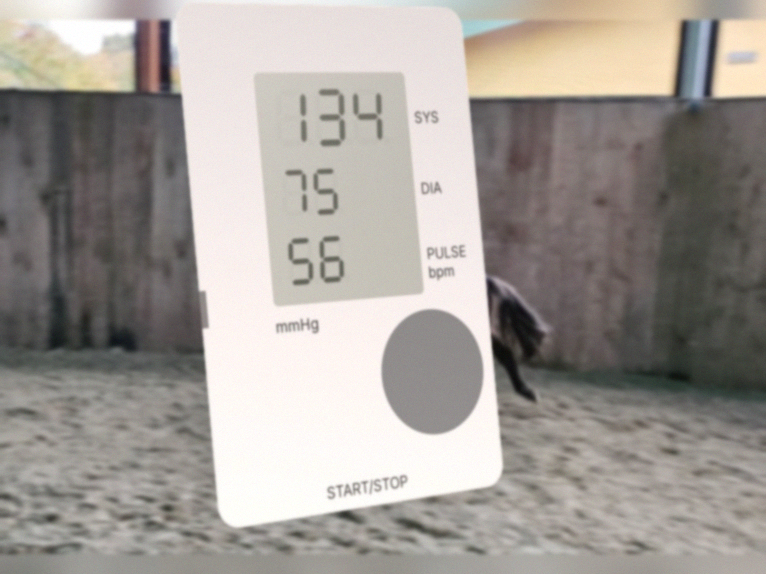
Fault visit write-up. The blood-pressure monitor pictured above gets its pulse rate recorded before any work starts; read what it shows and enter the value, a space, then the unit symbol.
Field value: 56 bpm
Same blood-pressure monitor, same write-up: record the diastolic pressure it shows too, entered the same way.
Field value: 75 mmHg
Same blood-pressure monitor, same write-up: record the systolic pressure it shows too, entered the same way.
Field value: 134 mmHg
